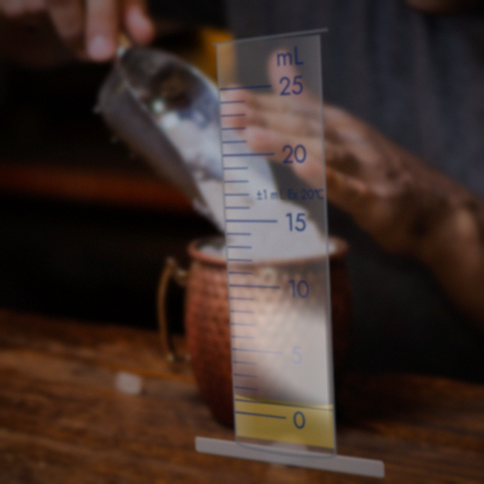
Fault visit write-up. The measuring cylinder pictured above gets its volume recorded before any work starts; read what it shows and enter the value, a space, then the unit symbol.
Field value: 1 mL
